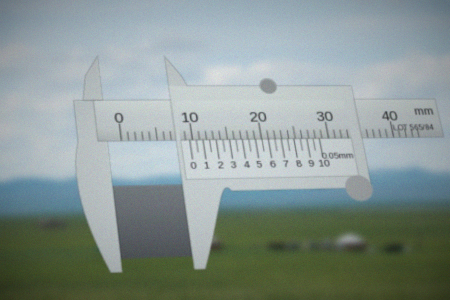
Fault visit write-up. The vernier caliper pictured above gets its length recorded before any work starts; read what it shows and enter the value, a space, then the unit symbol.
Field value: 9.6 mm
